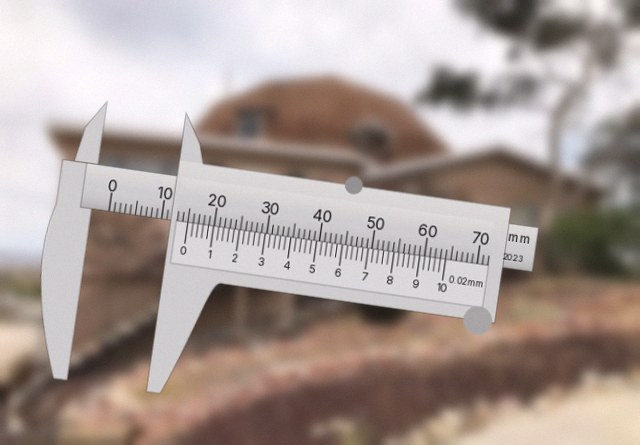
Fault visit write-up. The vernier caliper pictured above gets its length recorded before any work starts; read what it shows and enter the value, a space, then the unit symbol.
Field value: 15.0 mm
